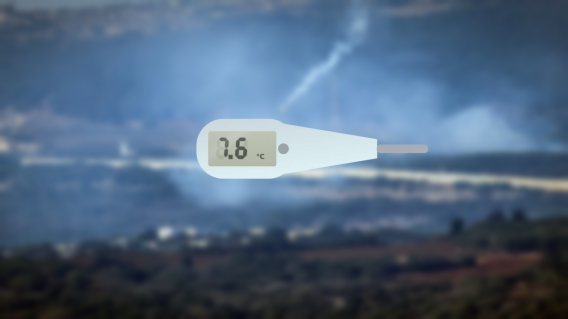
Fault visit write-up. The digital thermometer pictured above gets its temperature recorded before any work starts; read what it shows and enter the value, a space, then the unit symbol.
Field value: 7.6 °C
